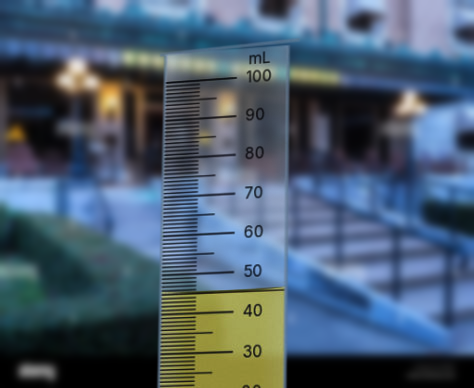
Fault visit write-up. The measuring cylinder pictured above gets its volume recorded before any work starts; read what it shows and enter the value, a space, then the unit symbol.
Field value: 45 mL
